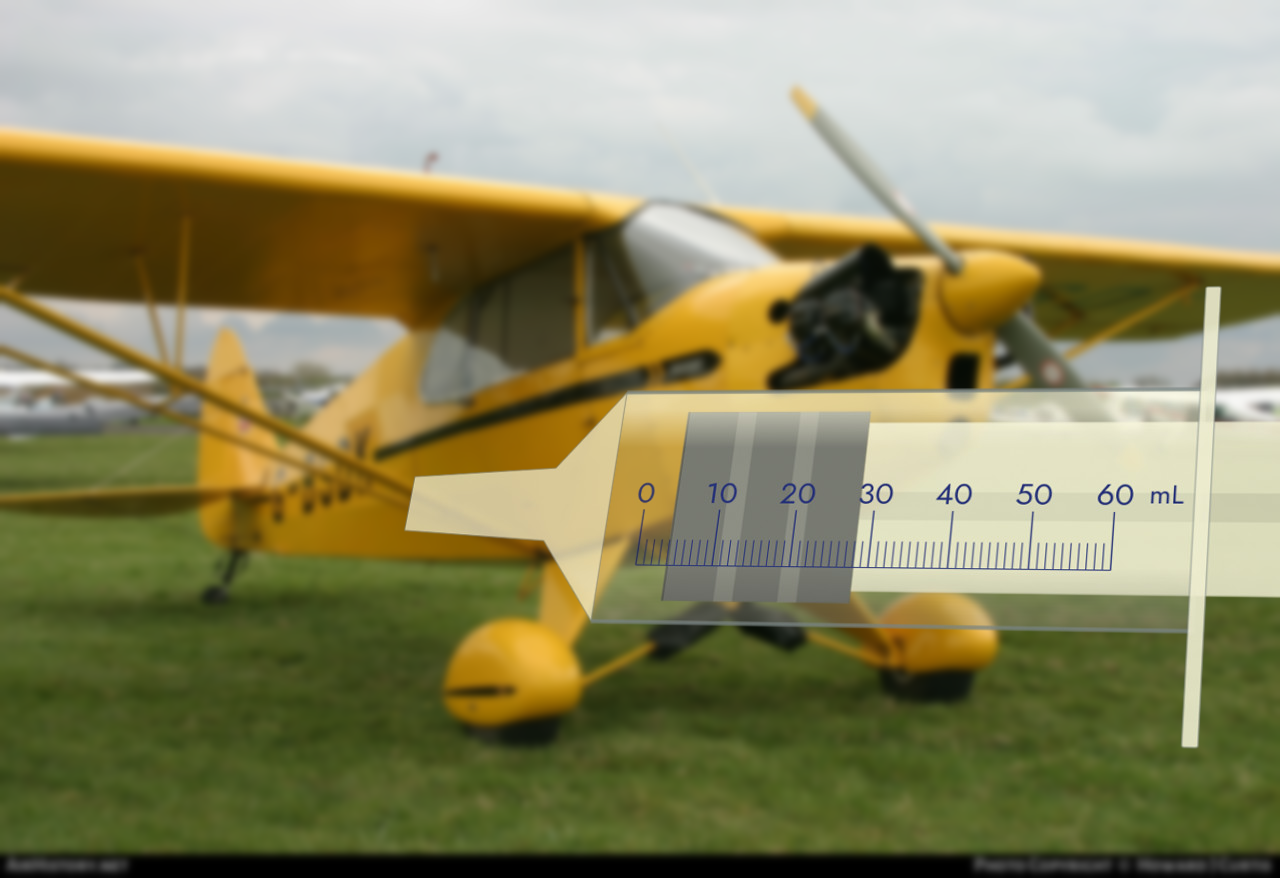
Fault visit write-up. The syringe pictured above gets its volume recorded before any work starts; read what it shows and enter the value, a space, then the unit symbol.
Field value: 4 mL
